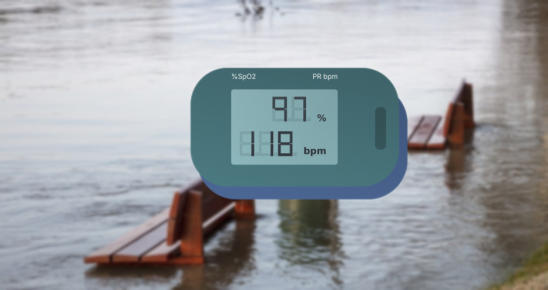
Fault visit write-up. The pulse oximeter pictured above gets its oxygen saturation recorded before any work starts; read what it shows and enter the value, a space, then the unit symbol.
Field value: 97 %
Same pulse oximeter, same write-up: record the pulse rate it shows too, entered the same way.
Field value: 118 bpm
